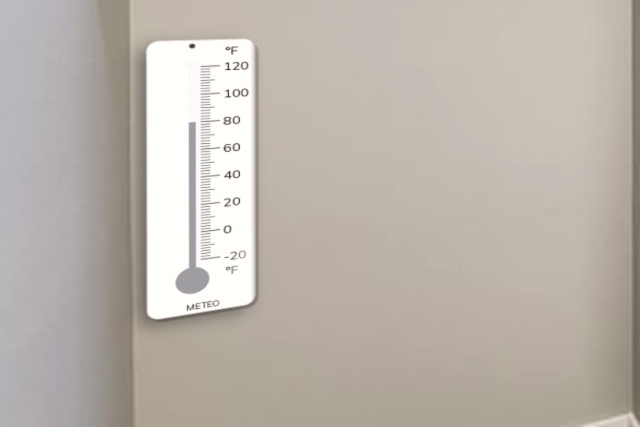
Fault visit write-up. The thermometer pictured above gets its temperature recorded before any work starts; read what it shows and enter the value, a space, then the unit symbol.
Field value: 80 °F
